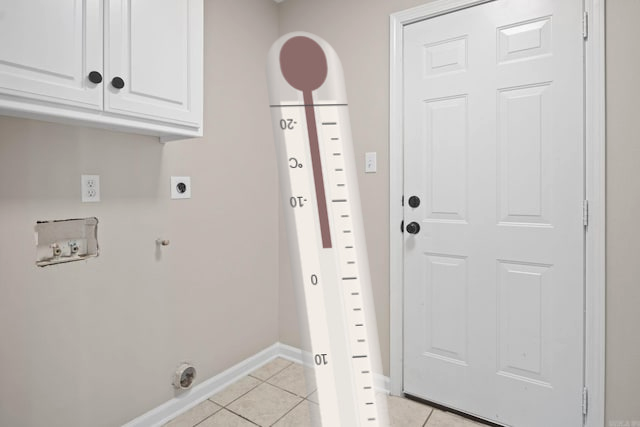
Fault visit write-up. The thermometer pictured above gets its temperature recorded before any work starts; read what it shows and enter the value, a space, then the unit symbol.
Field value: -4 °C
